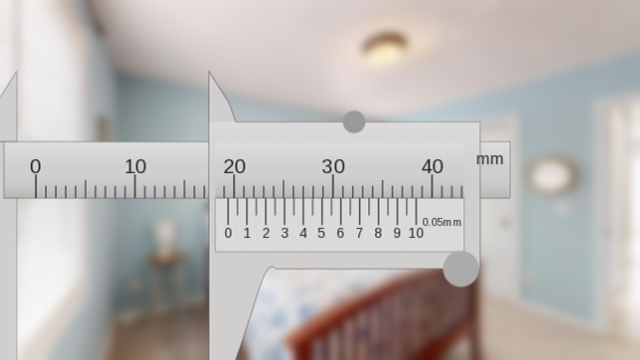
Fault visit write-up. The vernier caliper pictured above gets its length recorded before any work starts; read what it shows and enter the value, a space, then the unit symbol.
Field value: 19.4 mm
